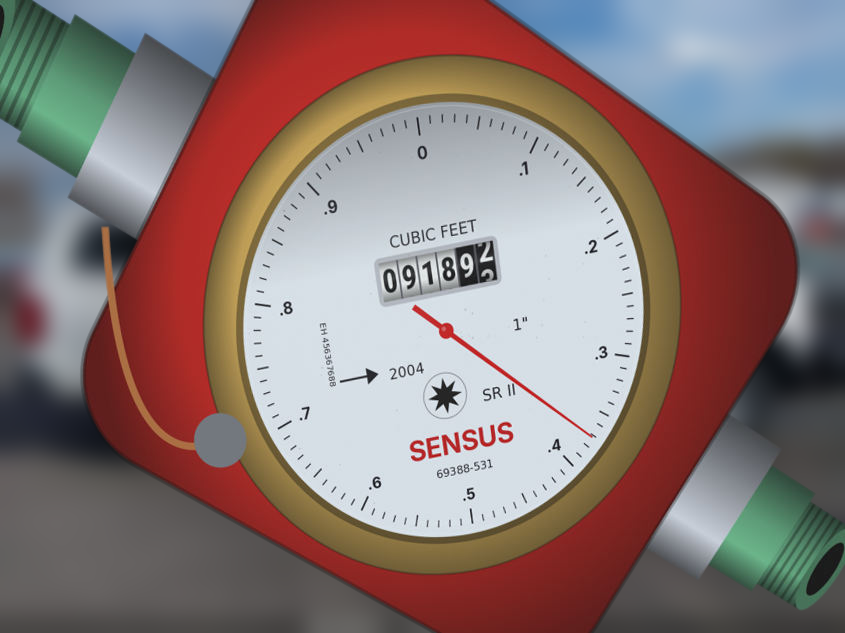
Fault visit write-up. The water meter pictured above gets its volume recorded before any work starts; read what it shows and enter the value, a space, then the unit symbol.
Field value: 91892.37 ft³
